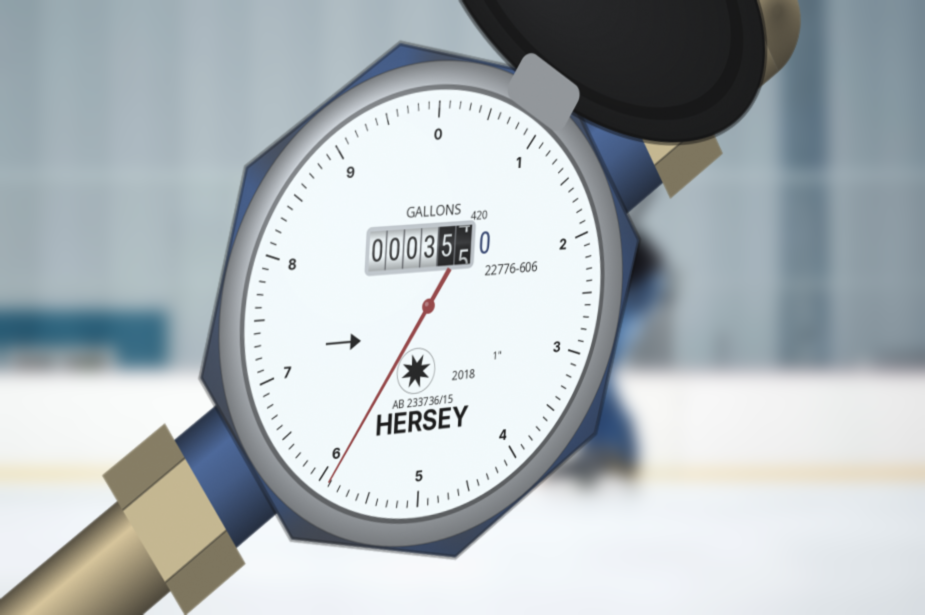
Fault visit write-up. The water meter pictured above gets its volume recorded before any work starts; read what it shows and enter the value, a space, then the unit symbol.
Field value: 3545.9 gal
